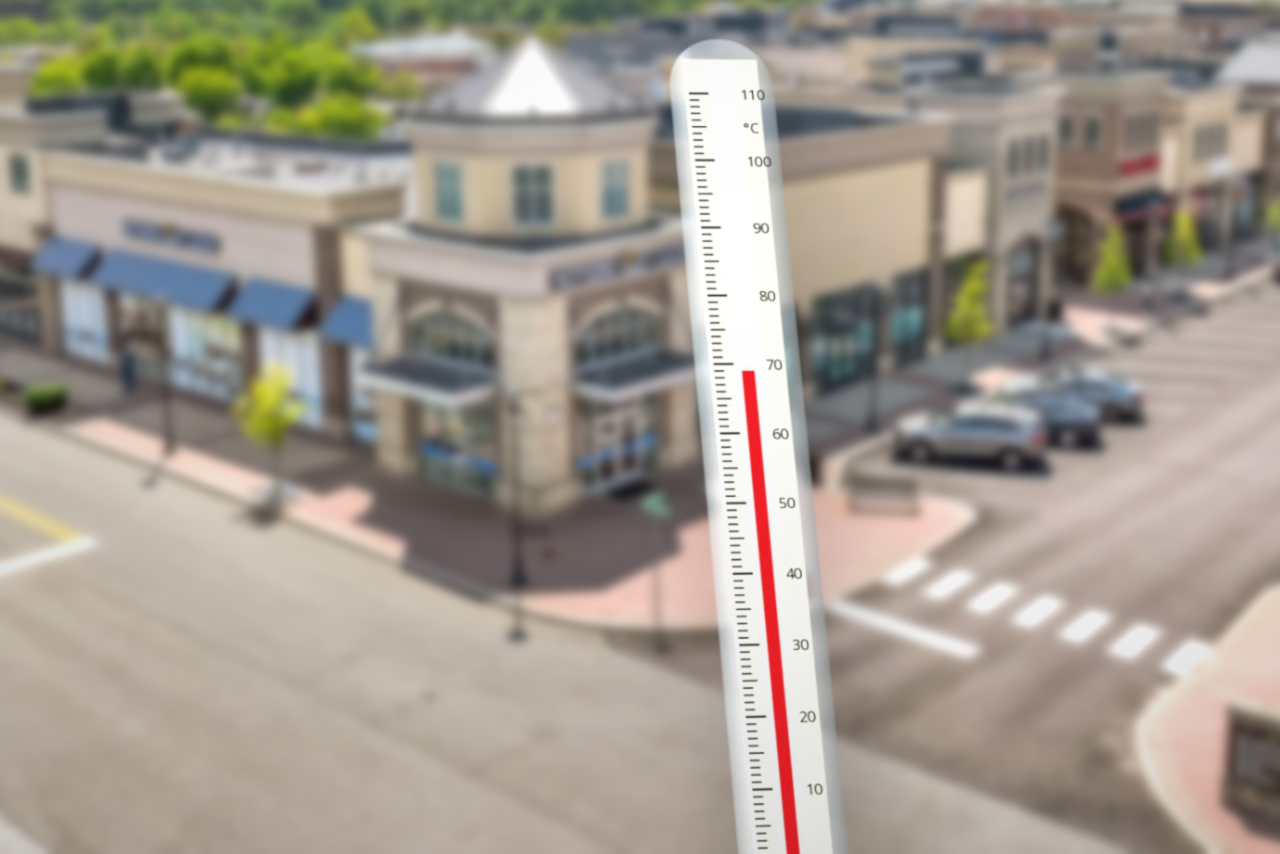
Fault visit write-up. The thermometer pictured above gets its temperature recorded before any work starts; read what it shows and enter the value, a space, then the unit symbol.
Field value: 69 °C
